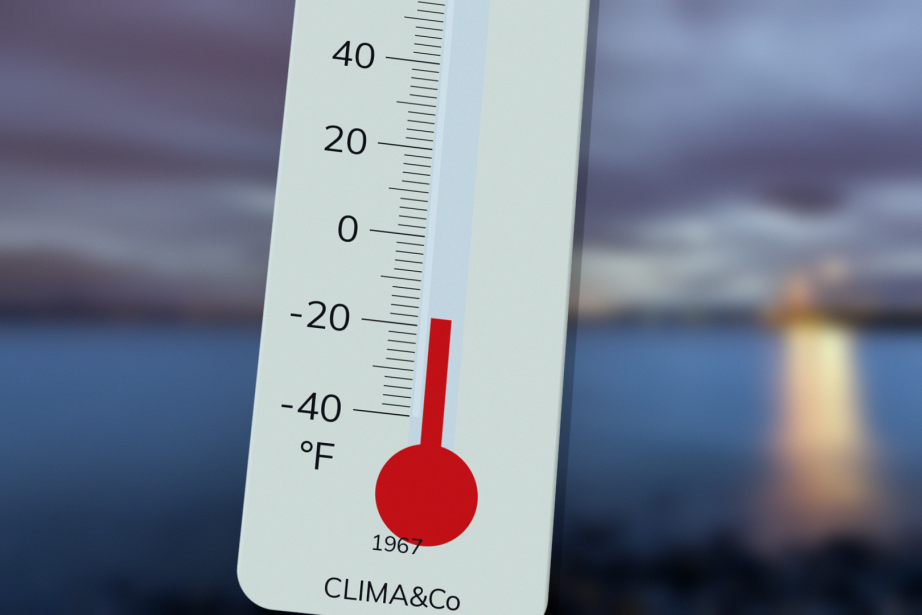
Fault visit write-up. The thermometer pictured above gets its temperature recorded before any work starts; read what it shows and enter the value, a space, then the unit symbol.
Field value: -18 °F
